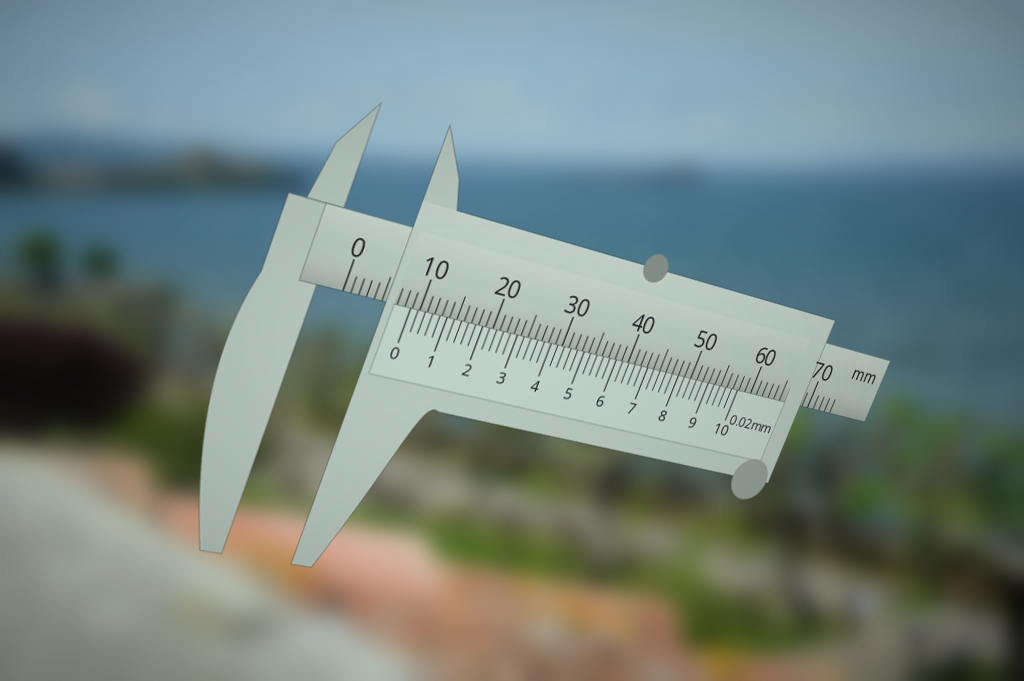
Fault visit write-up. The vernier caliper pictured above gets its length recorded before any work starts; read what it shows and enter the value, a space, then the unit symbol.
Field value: 8.8 mm
